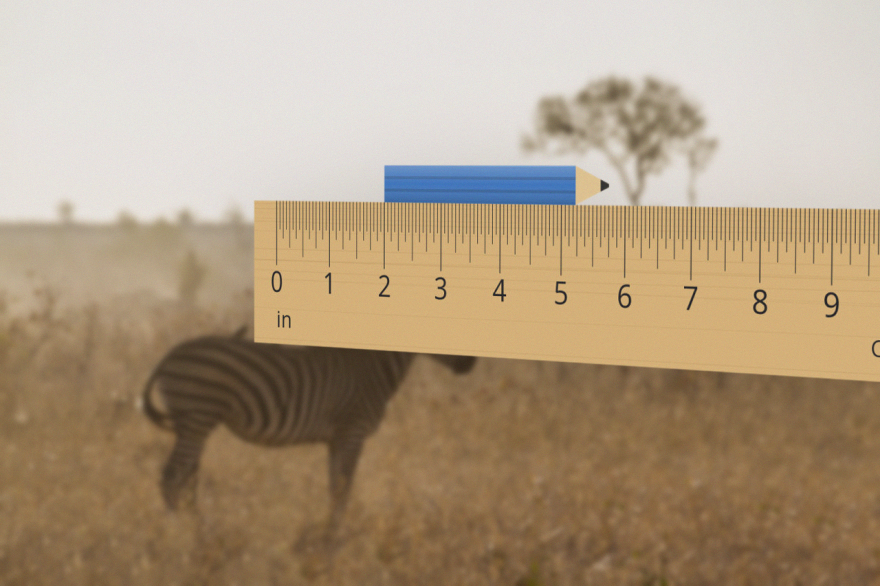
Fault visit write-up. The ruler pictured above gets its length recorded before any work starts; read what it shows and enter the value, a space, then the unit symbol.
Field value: 3.75 in
